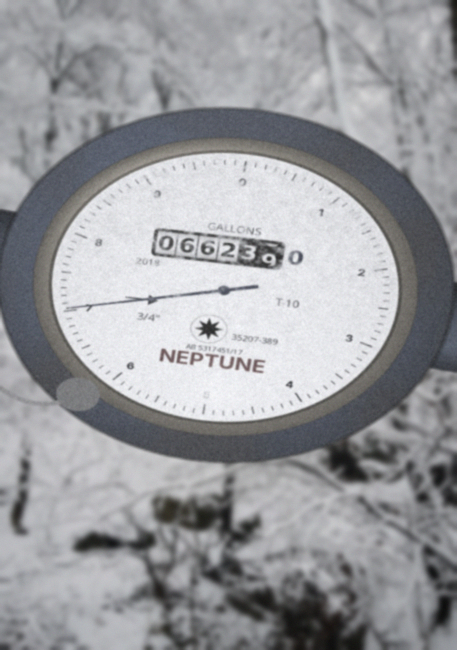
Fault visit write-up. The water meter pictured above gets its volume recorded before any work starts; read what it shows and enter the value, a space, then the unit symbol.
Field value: 662387.0 gal
